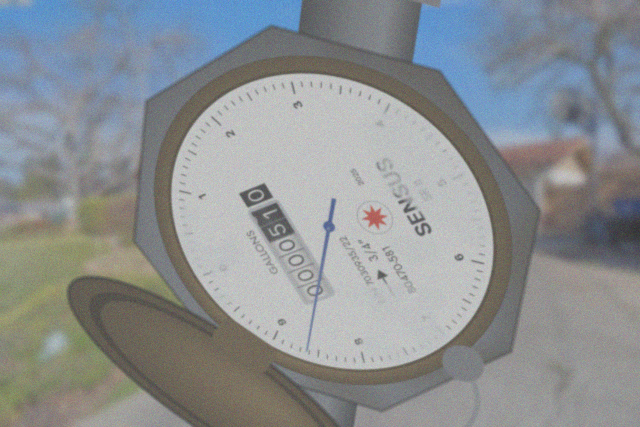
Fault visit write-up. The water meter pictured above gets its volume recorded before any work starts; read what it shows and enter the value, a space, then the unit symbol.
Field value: 508.6 gal
